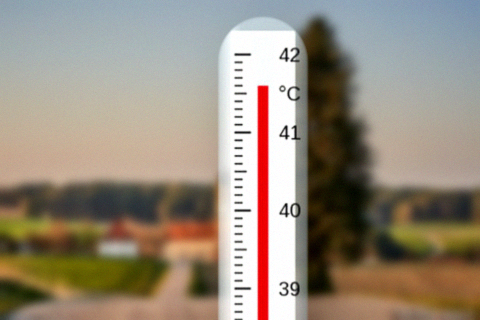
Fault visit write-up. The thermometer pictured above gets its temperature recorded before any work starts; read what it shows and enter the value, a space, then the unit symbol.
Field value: 41.6 °C
